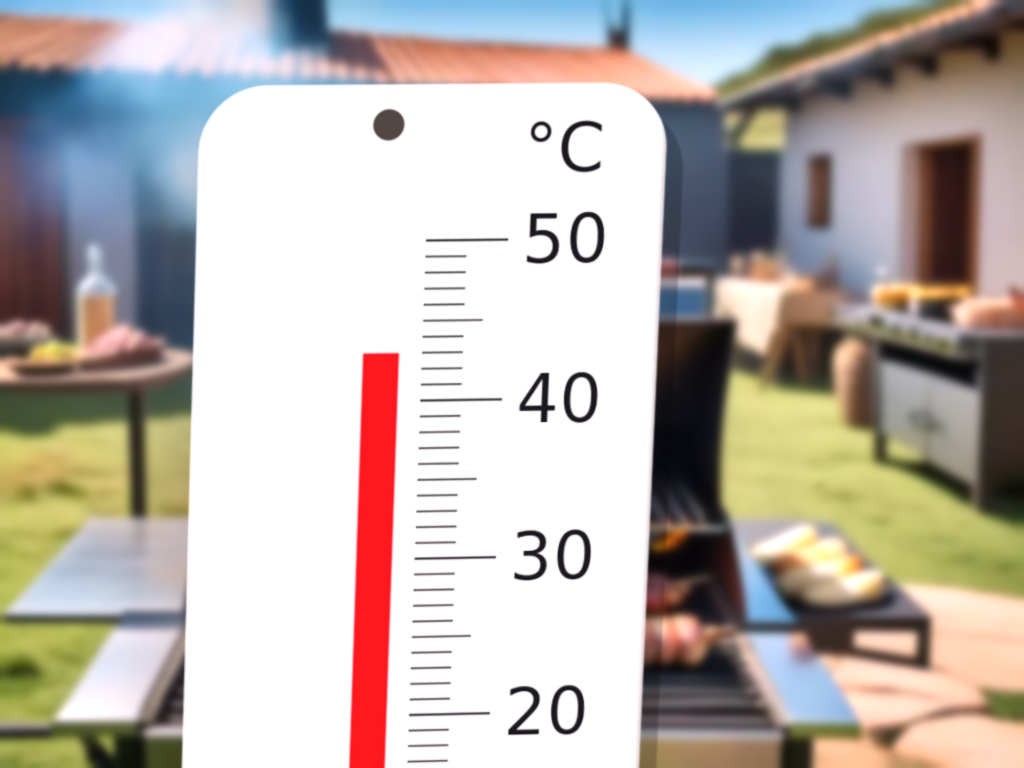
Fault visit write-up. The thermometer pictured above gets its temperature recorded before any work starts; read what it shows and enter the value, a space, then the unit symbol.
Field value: 43 °C
